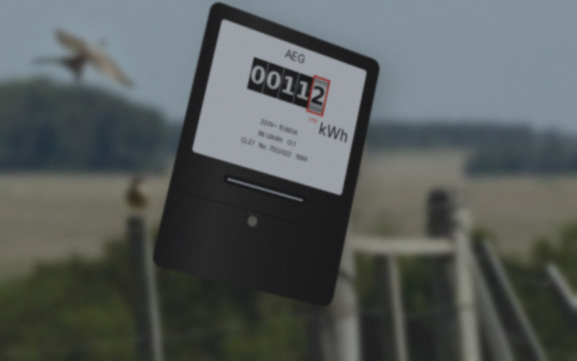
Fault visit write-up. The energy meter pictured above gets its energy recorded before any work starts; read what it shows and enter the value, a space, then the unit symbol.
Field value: 11.2 kWh
